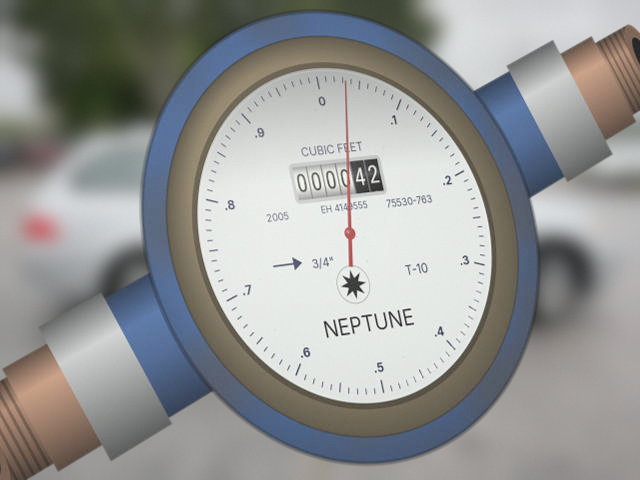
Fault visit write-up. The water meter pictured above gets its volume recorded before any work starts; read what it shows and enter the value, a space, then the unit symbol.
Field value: 42.03 ft³
